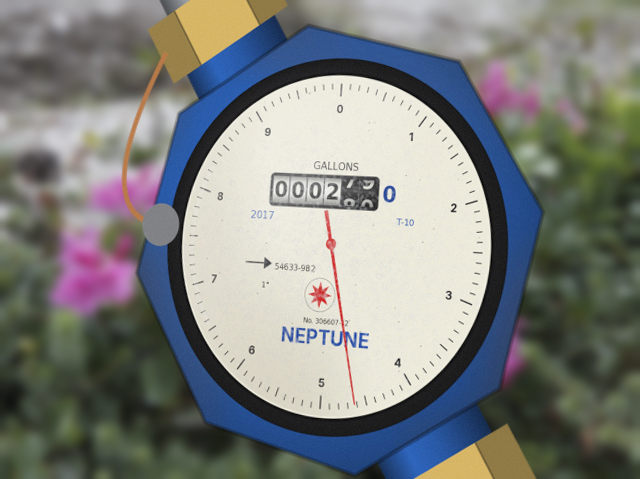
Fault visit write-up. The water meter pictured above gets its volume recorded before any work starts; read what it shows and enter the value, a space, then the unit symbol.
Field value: 2794.6 gal
